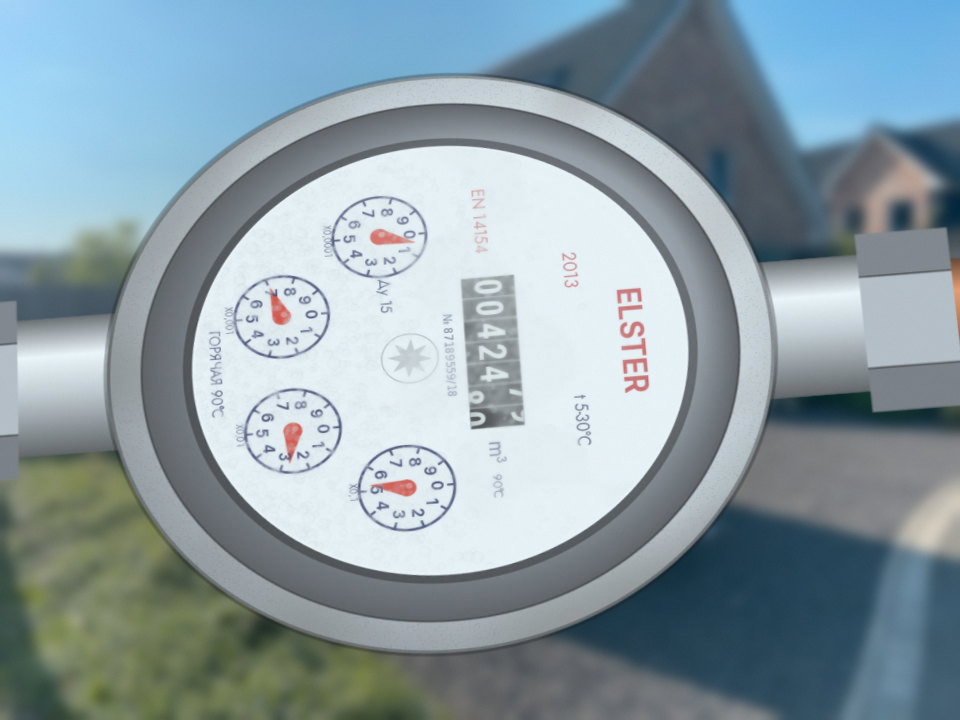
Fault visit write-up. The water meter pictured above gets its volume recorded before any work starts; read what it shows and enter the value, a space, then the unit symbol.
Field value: 42479.5270 m³
